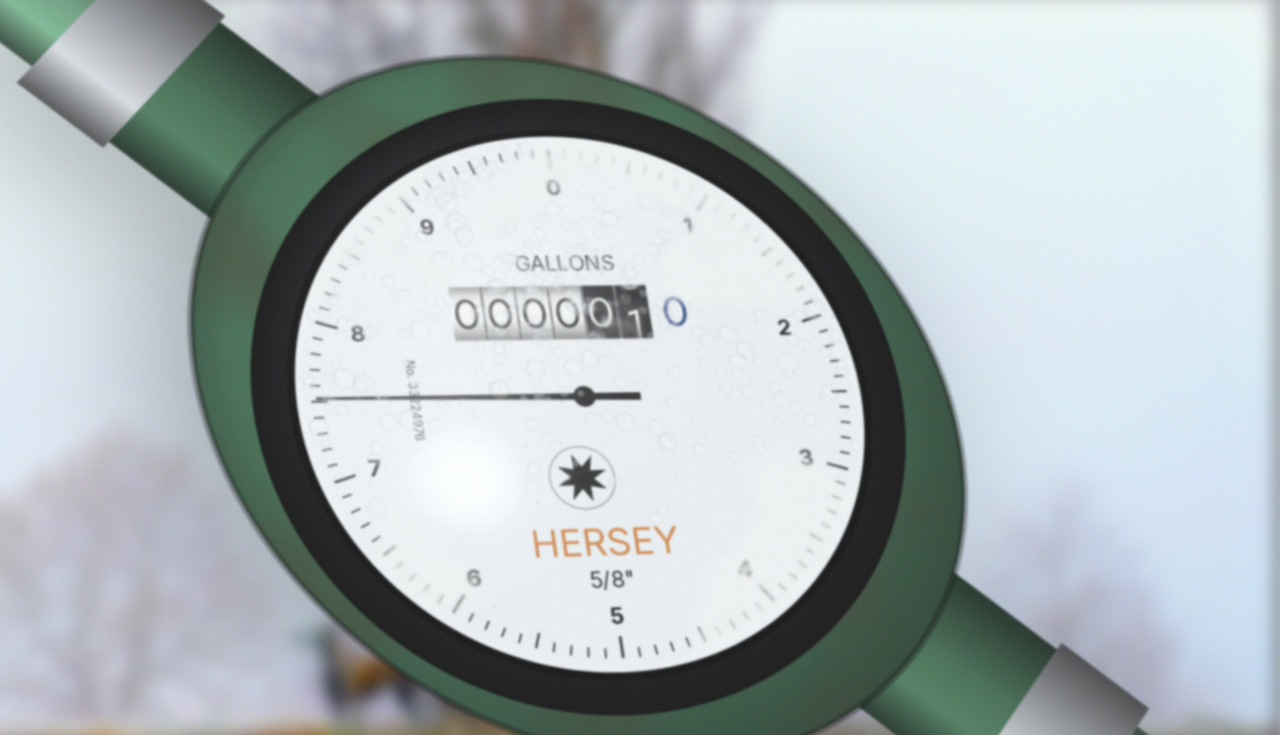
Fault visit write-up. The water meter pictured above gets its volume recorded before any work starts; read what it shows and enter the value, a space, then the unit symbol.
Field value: 7.5 gal
